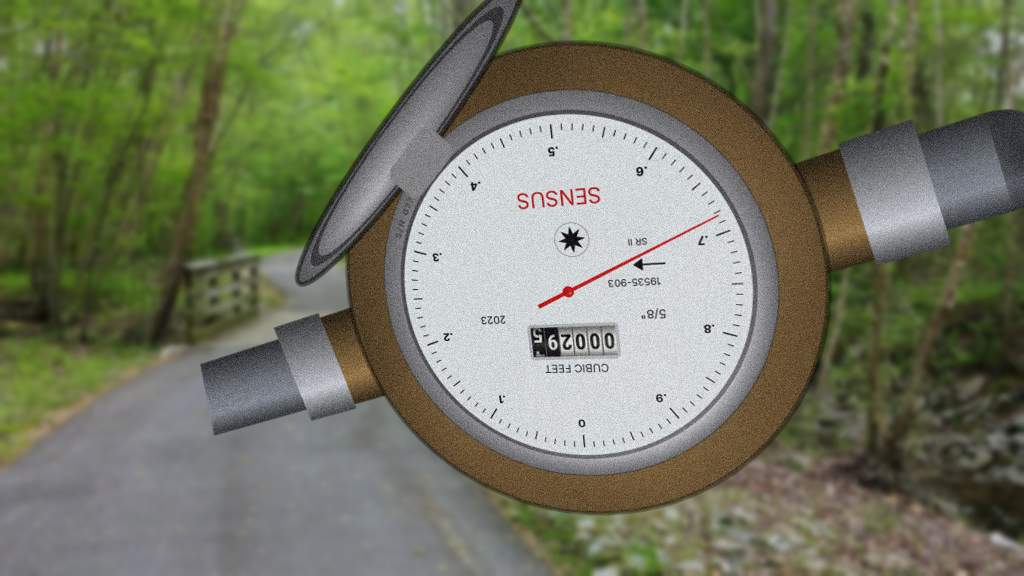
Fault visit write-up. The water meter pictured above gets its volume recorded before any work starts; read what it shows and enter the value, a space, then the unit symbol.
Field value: 294.68 ft³
